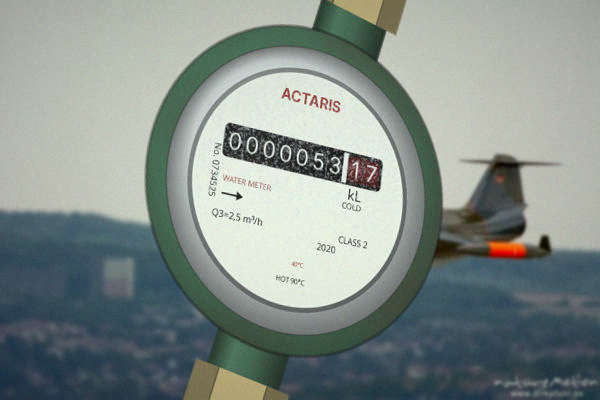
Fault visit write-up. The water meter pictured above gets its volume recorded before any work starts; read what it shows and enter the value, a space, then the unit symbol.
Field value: 53.17 kL
